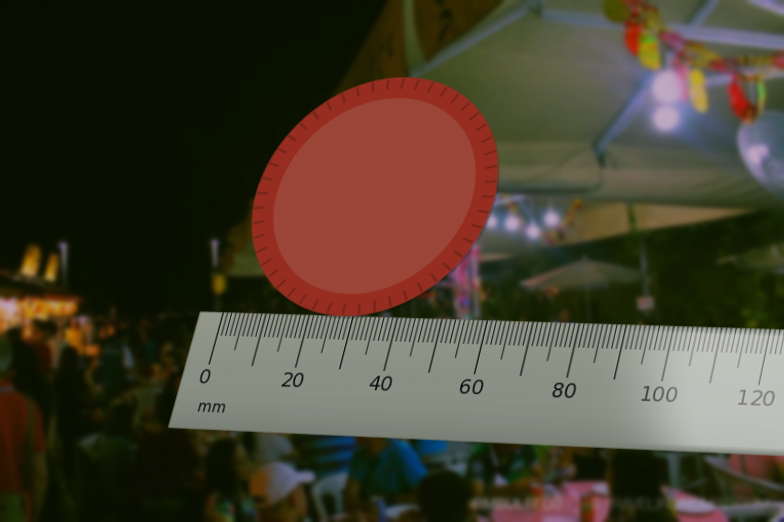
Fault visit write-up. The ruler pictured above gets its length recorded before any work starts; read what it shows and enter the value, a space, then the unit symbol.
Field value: 55 mm
